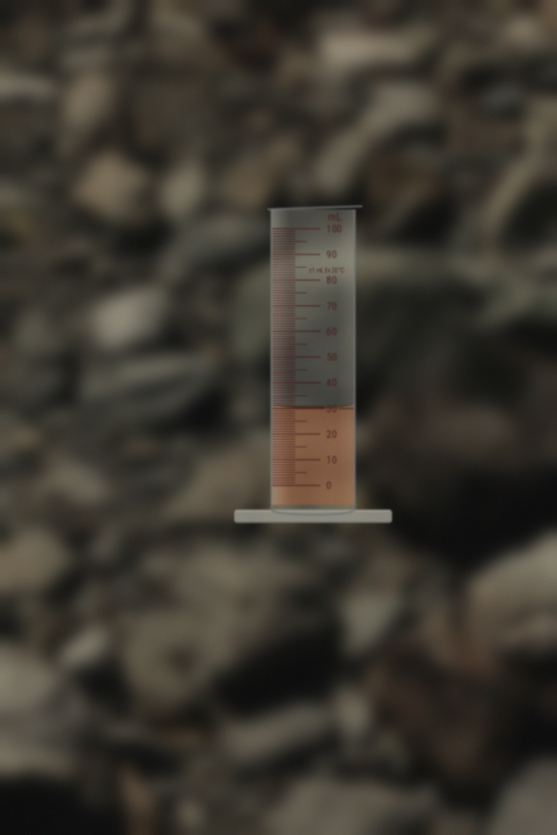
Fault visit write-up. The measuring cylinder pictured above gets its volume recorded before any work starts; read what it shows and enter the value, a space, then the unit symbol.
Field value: 30 mL
